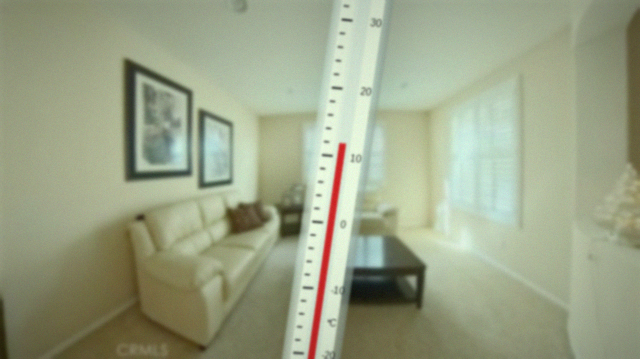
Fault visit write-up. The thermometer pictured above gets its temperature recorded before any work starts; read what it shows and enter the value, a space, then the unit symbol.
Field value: 12 °C
